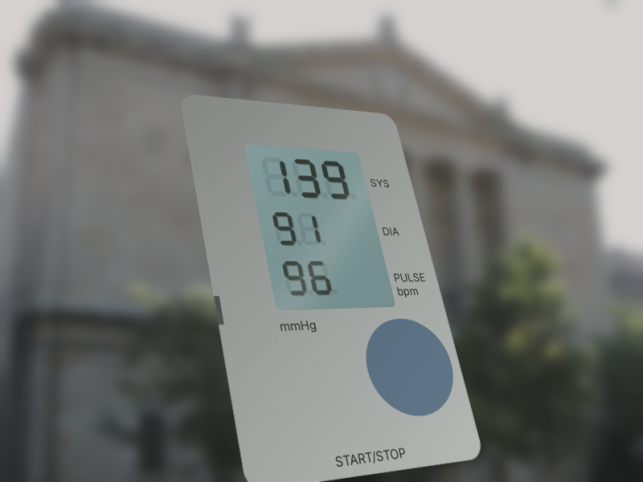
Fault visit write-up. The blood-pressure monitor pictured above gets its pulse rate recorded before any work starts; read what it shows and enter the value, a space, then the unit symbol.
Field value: 96 bpm
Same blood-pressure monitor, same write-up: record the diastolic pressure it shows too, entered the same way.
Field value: 91 mmHg
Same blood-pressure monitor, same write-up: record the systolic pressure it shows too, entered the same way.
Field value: 139 mmHg
